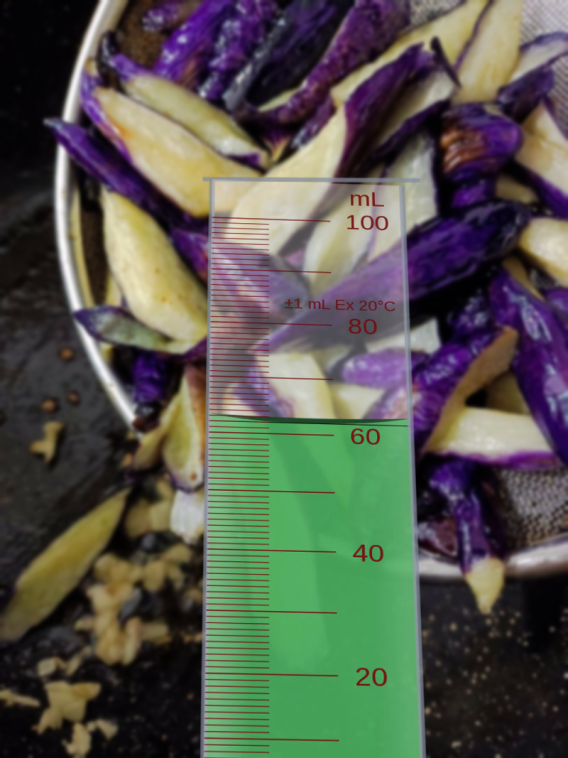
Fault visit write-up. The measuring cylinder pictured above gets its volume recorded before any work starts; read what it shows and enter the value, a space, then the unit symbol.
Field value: 62 mL
